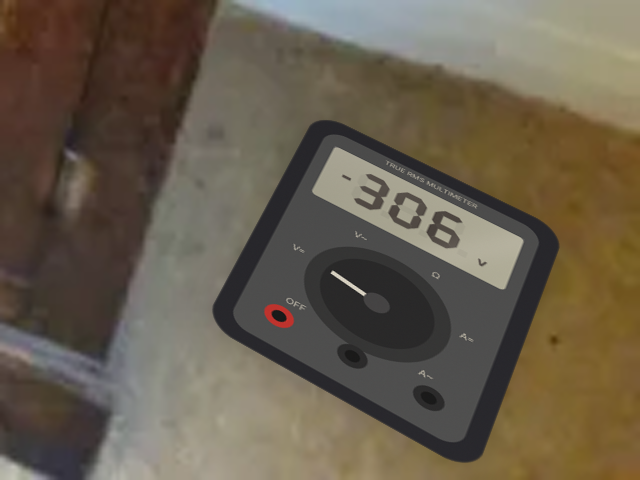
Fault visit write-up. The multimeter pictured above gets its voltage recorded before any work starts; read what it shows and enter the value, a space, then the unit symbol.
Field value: -306 V
